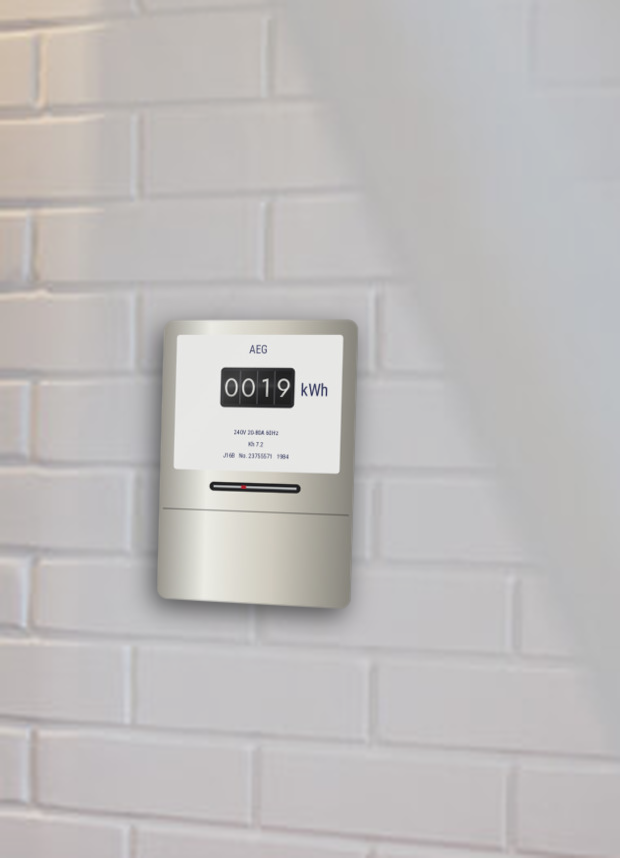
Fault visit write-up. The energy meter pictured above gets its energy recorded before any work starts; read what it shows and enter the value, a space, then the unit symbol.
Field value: 19 kWh
